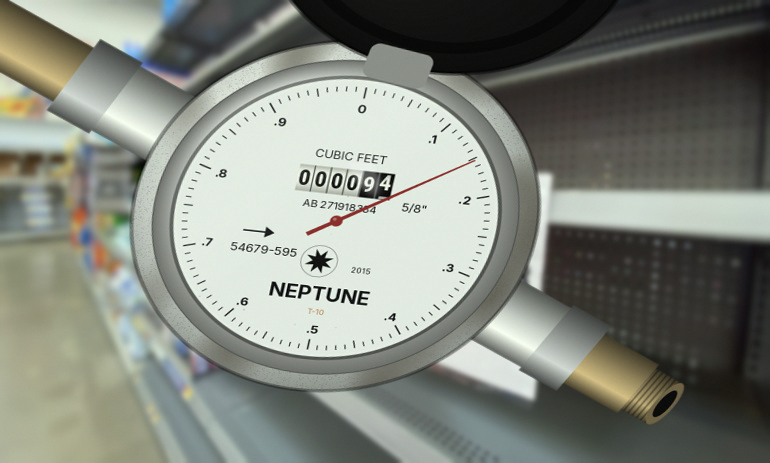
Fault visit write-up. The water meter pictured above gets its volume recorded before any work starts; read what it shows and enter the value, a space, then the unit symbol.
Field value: 94.15 ft³
